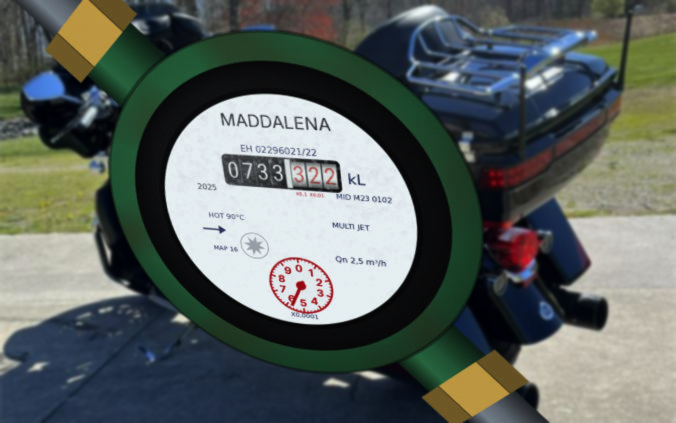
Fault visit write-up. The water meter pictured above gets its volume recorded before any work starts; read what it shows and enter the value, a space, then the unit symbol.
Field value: 733.3225 kL
